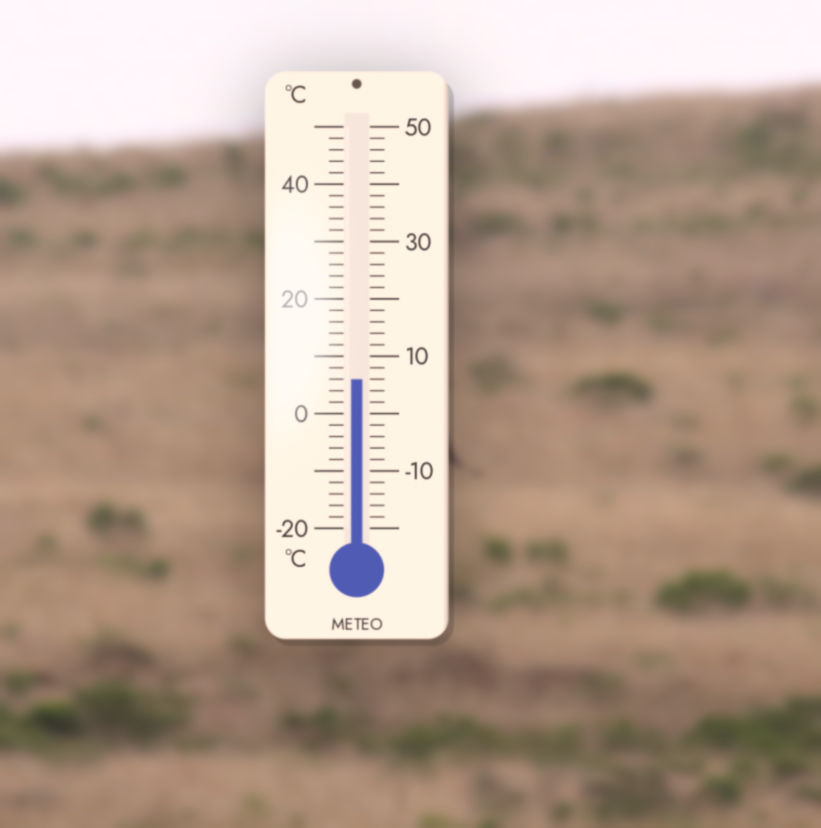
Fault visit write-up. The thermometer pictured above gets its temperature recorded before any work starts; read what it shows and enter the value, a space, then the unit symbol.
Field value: 6 °C
